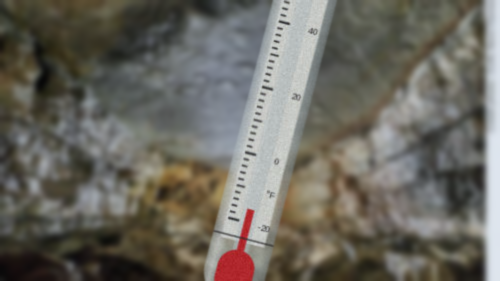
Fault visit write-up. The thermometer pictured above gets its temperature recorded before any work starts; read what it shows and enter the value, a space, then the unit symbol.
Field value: -16 °F
